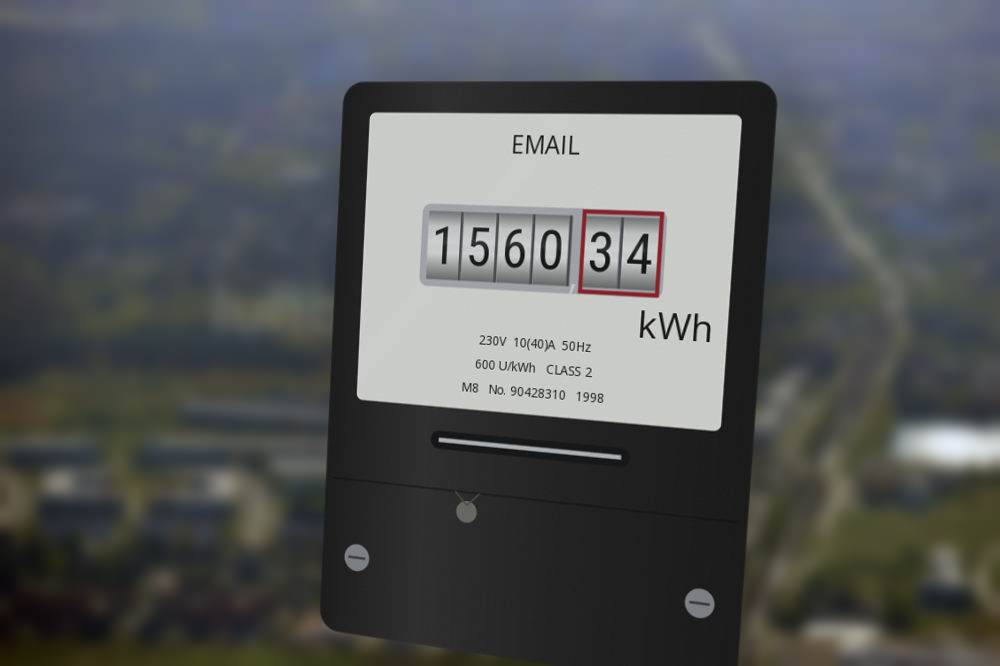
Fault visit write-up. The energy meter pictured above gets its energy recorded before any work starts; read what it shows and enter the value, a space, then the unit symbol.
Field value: 1560.34 kWh
